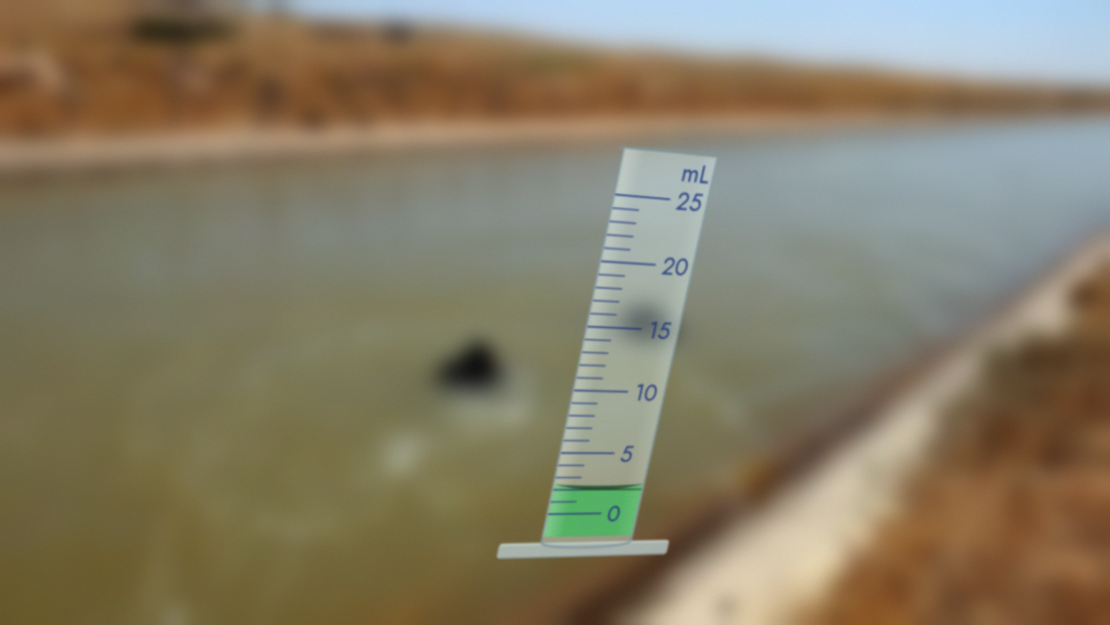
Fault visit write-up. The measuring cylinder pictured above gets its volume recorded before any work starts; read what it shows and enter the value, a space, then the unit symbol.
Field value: 2 mL
